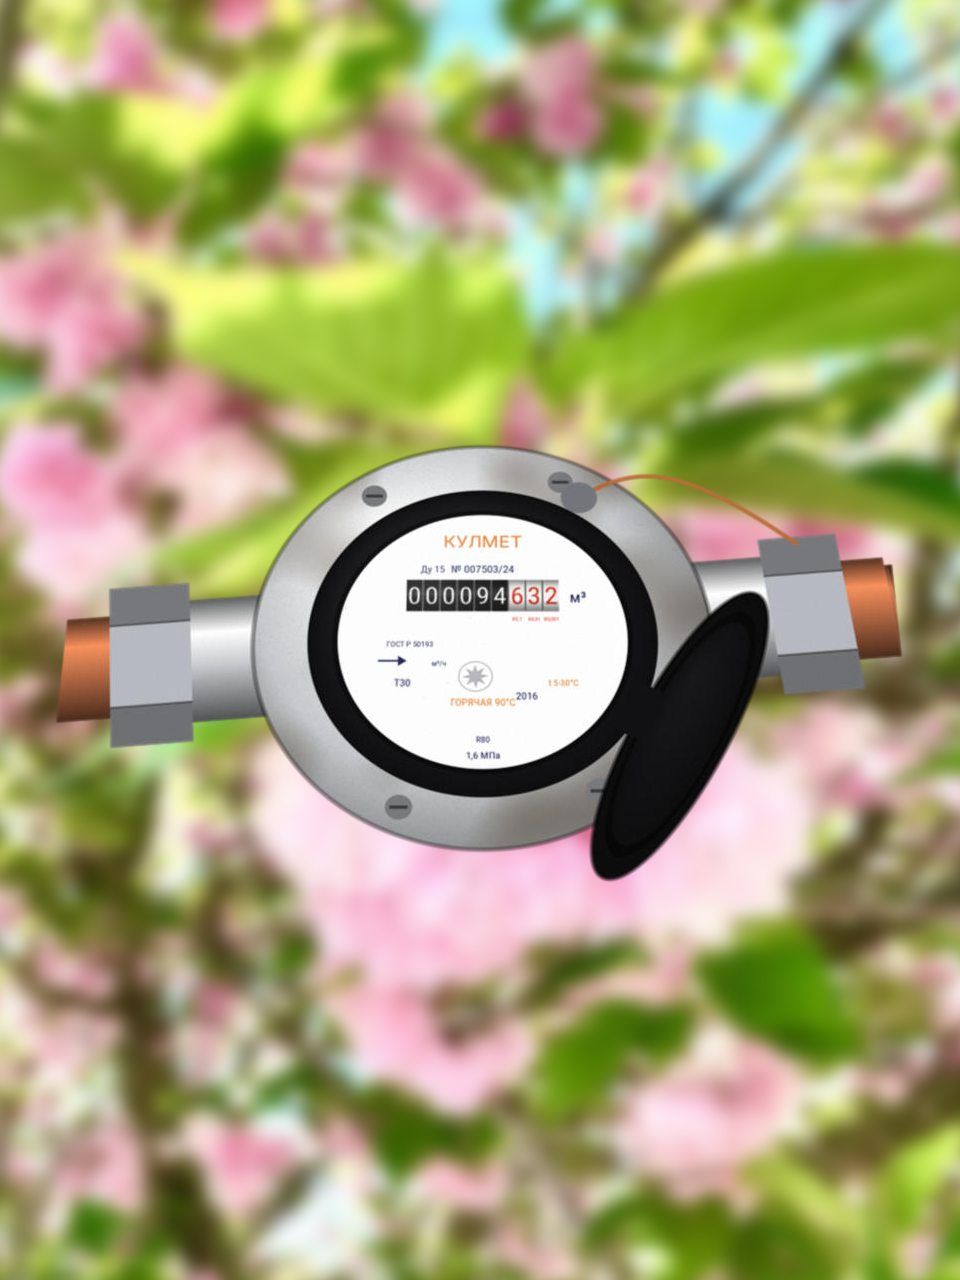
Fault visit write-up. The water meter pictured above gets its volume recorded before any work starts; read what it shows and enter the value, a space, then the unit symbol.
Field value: 94.632 m³
